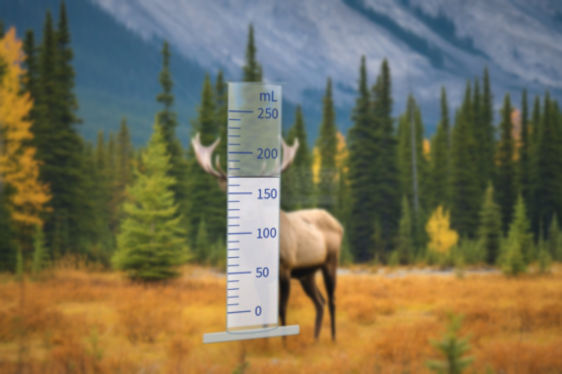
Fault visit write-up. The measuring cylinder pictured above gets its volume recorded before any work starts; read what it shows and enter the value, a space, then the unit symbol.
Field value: 170 mL
